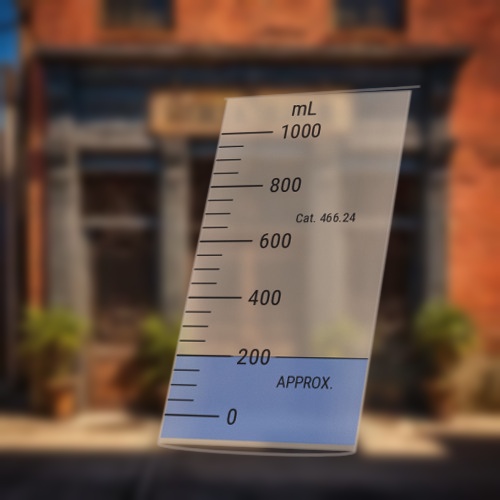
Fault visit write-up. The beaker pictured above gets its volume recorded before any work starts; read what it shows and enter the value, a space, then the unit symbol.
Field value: 200 mL
